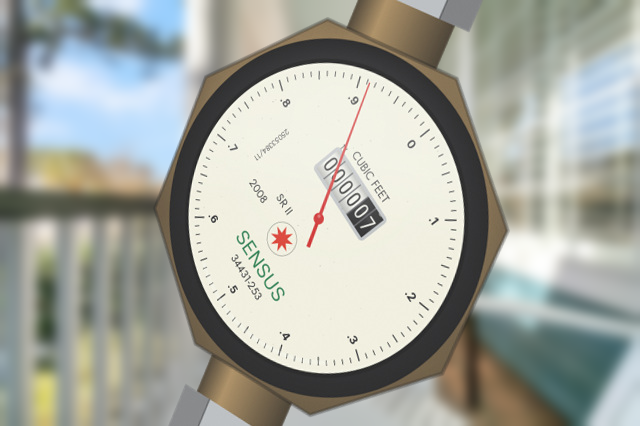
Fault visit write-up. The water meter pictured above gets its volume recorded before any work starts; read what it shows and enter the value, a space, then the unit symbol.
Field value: 6.91 ft³
